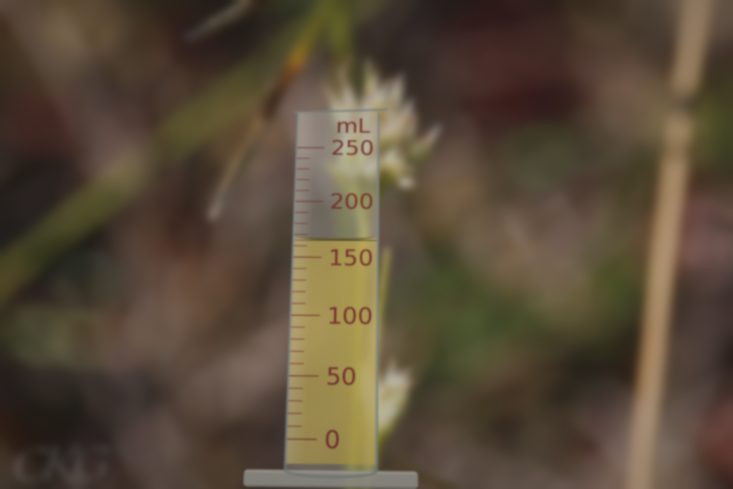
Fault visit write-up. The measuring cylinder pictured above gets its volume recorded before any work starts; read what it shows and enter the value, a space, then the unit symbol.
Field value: 165 mL
